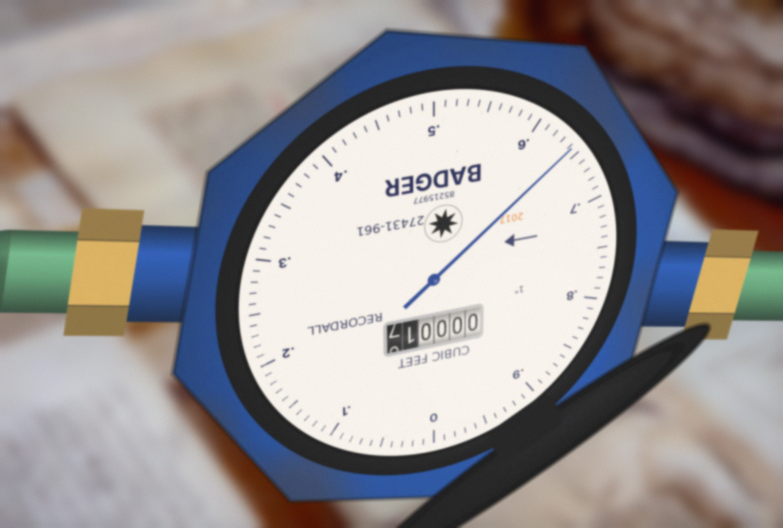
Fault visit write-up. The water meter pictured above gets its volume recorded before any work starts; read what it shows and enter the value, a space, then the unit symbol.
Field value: 16.64 ft³
